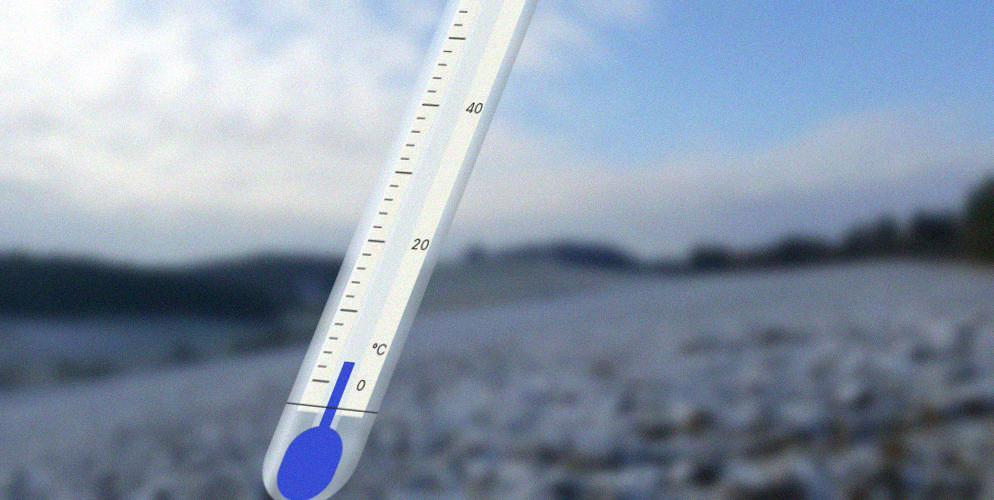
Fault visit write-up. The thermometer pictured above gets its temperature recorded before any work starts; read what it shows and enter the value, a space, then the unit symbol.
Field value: 3 °C
